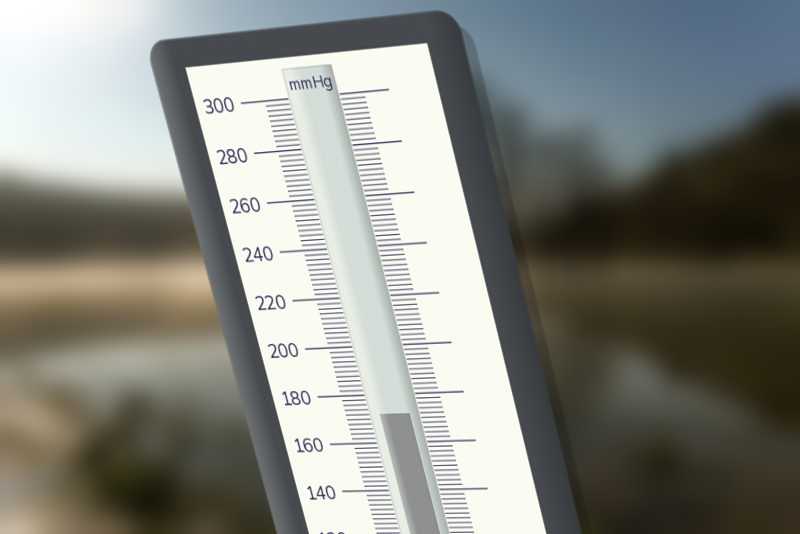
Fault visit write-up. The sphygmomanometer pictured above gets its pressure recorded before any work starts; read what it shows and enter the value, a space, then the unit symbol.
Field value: 172 mmHg
